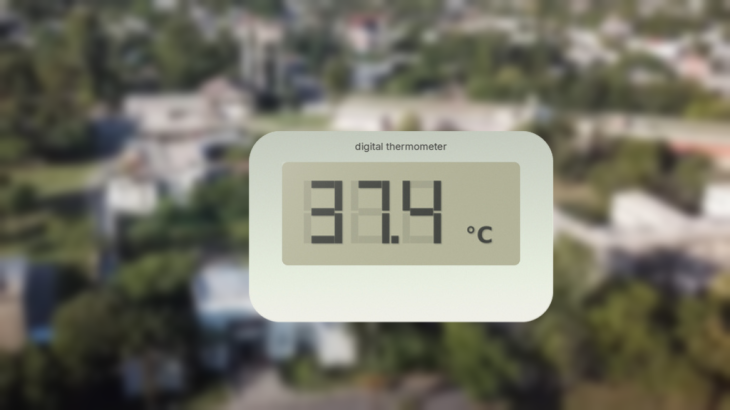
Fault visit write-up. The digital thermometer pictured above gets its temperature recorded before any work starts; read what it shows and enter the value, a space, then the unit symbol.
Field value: 37.4 °C
